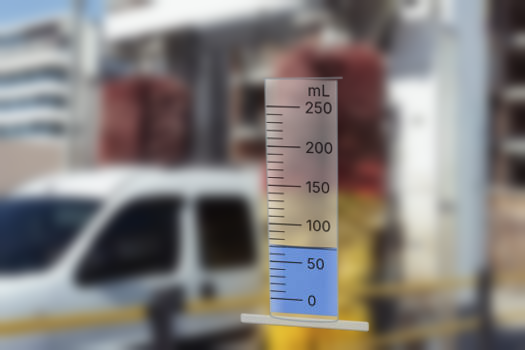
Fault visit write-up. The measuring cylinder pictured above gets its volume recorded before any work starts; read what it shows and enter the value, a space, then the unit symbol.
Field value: 70 mL
